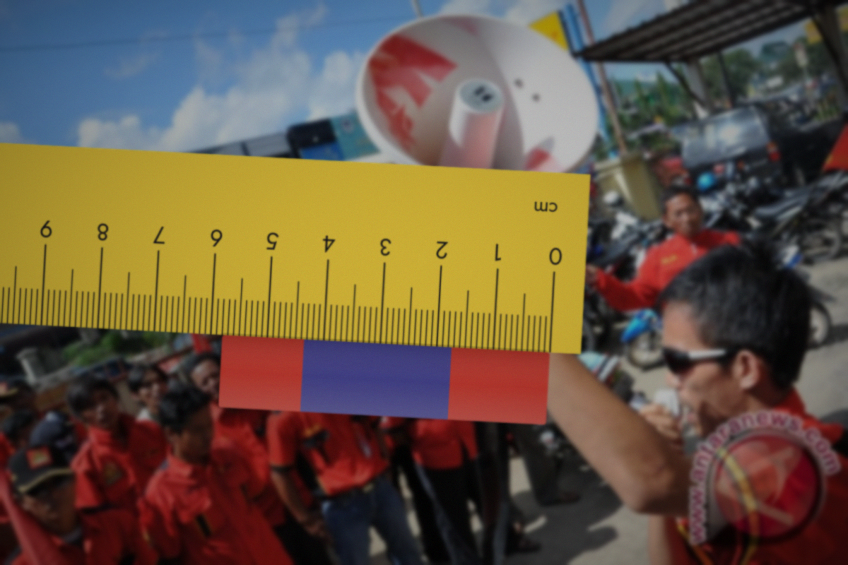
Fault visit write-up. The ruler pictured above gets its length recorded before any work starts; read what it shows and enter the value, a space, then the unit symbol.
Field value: 5.8 cm
